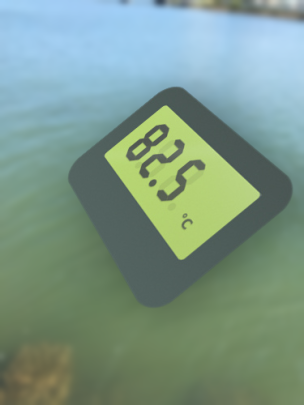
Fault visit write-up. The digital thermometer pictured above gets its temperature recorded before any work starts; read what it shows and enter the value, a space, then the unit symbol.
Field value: 82.5 °C
